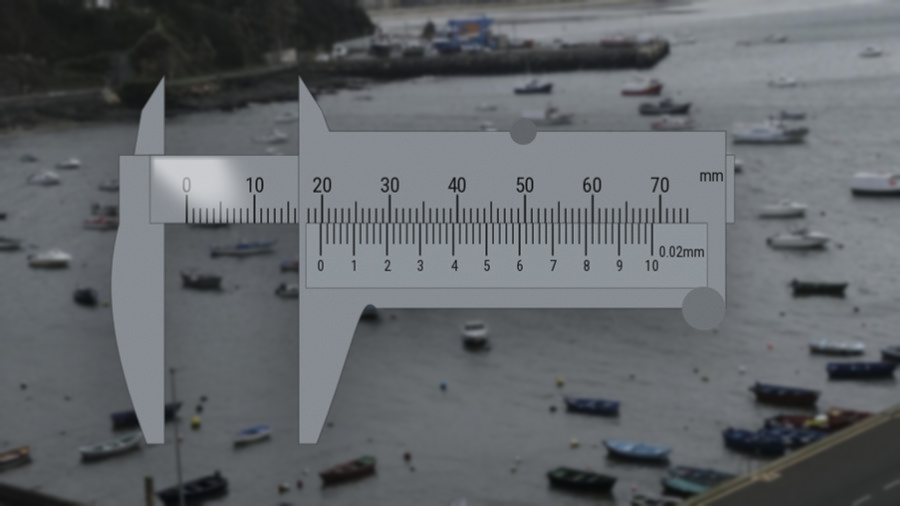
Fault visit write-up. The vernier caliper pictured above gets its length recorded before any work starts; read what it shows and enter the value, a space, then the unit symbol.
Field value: 19.8 mm
